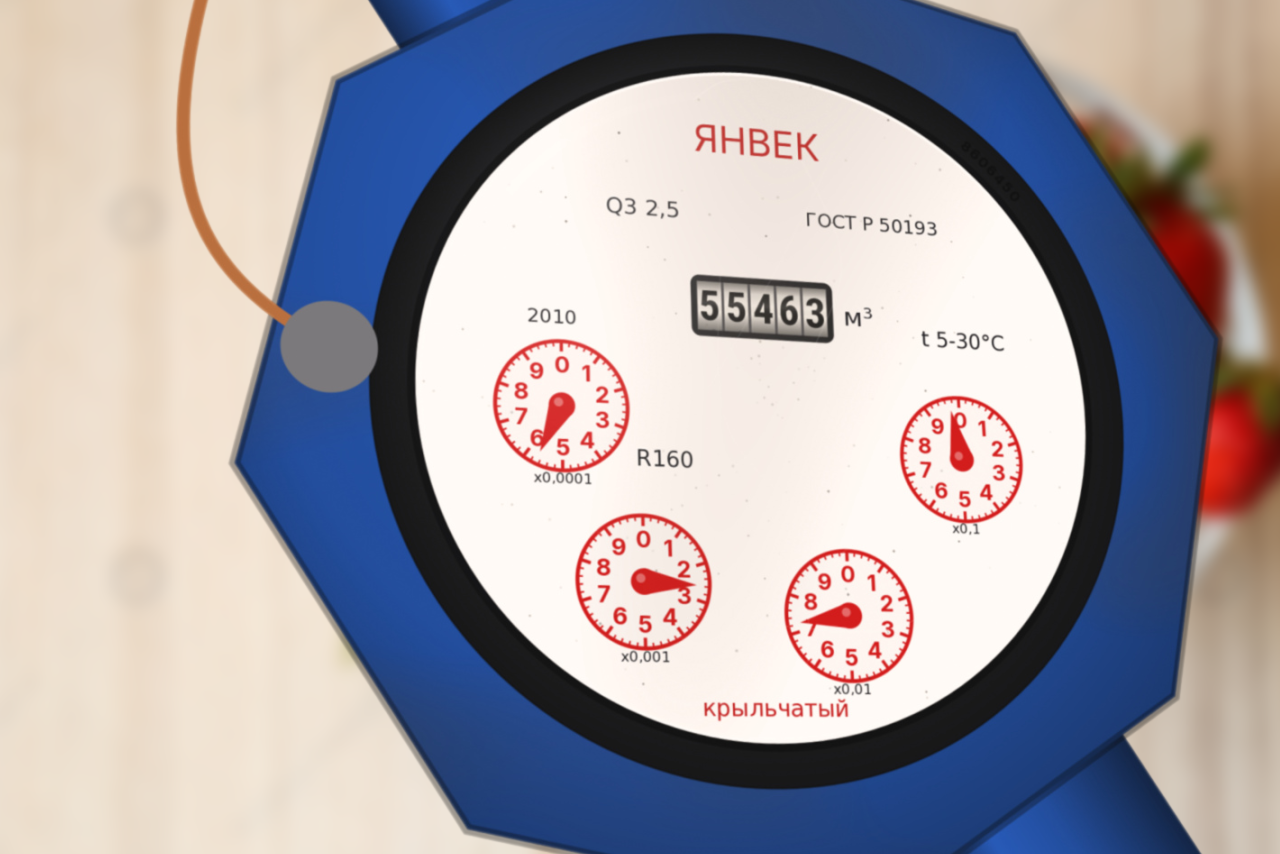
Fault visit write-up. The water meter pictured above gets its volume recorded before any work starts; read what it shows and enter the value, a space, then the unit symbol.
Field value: 55462.9725 m³
